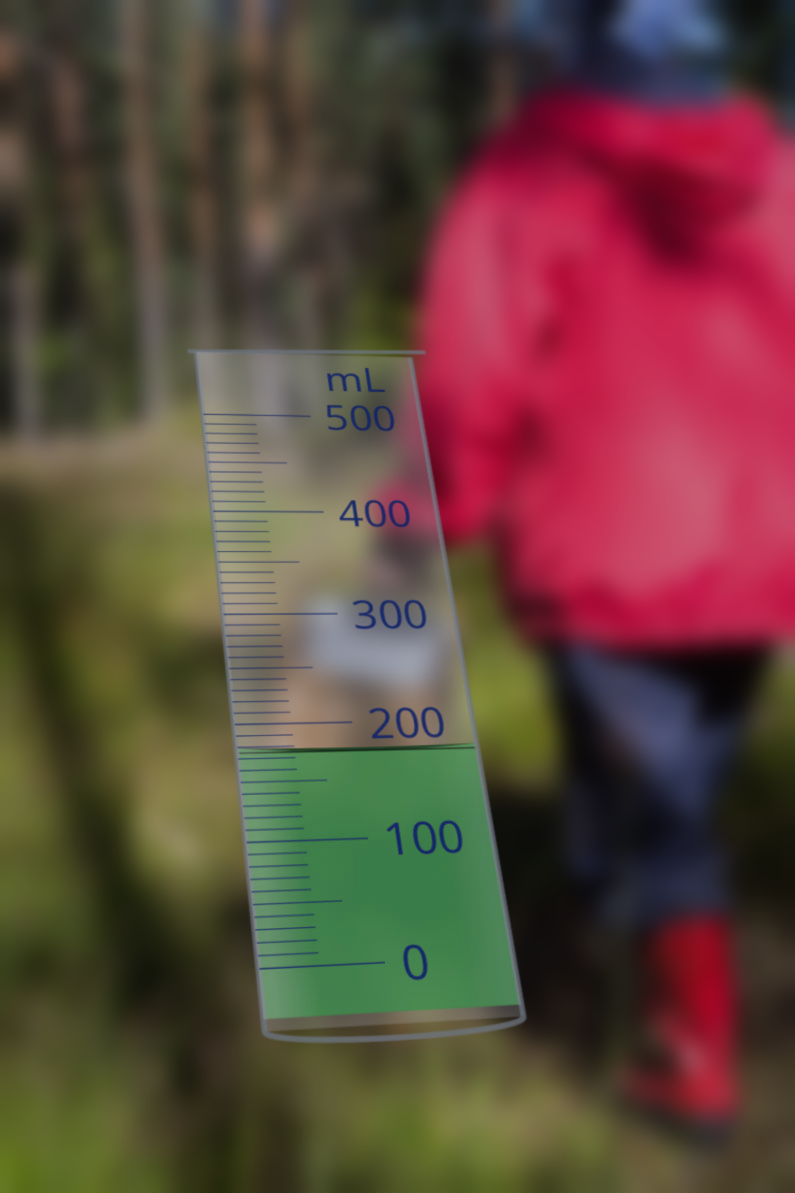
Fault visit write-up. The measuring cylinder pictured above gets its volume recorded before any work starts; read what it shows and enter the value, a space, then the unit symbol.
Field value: 175 mL
